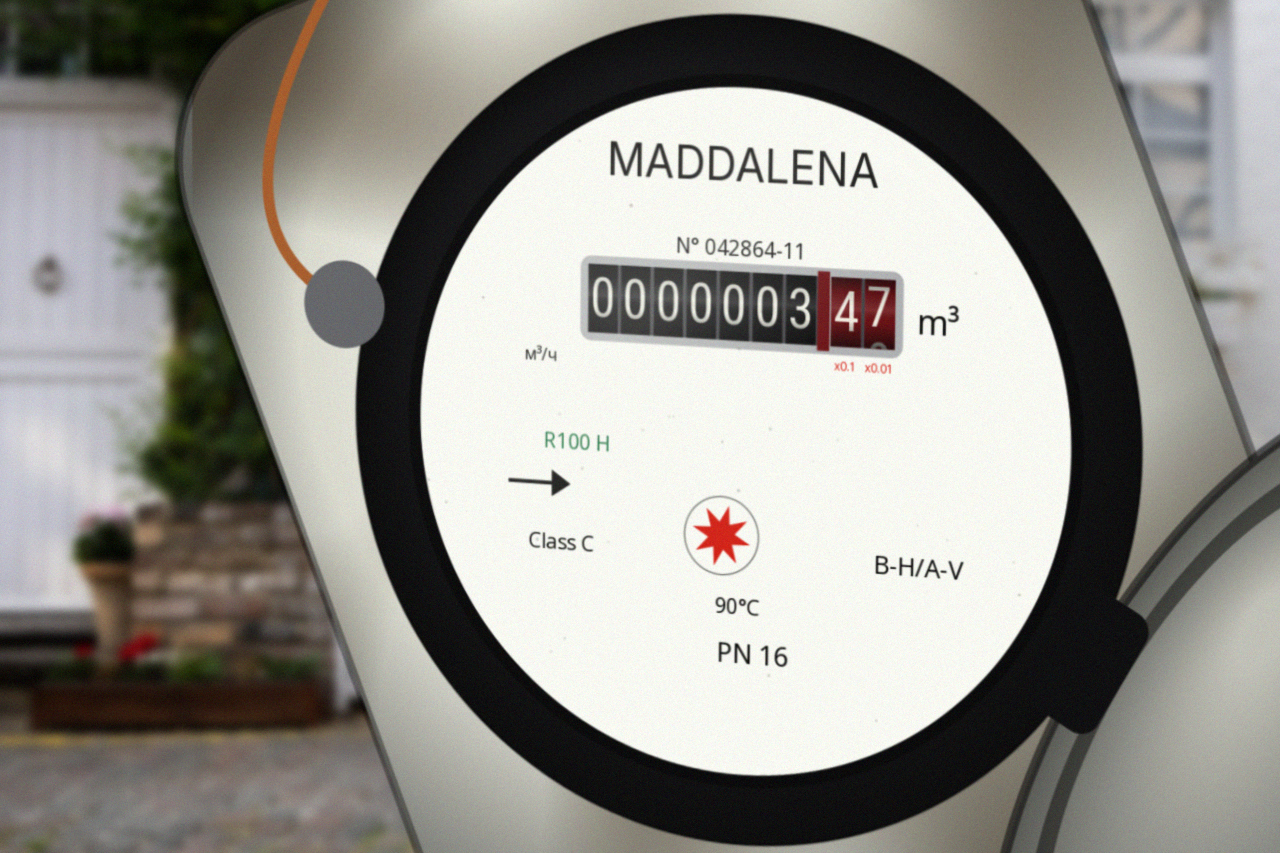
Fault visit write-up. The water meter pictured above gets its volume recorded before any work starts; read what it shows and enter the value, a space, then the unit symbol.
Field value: 3.47 m³
